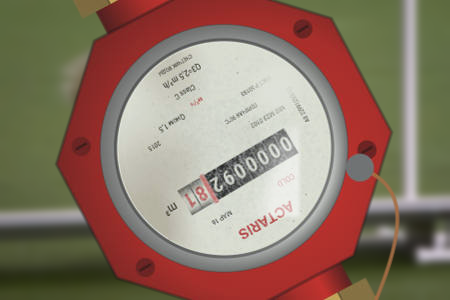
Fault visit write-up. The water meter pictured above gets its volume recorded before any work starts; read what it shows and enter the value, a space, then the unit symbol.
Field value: 92.81 m³
